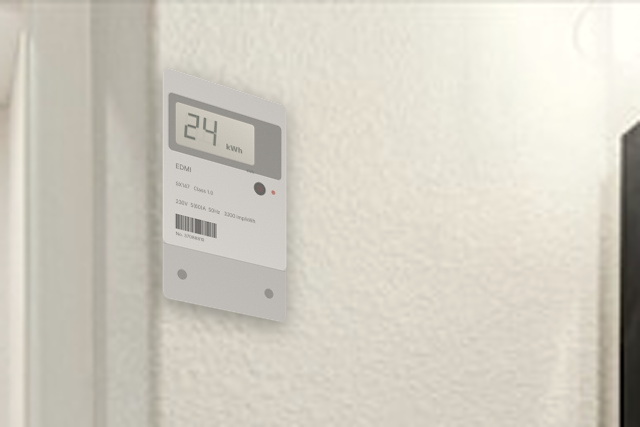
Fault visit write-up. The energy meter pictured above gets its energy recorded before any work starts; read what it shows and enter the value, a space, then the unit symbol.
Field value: 24 kWh
